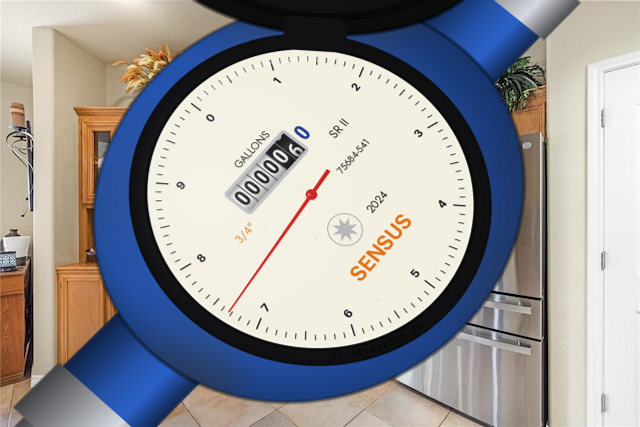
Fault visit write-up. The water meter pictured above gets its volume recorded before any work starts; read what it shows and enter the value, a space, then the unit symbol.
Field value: 57.3 gal
